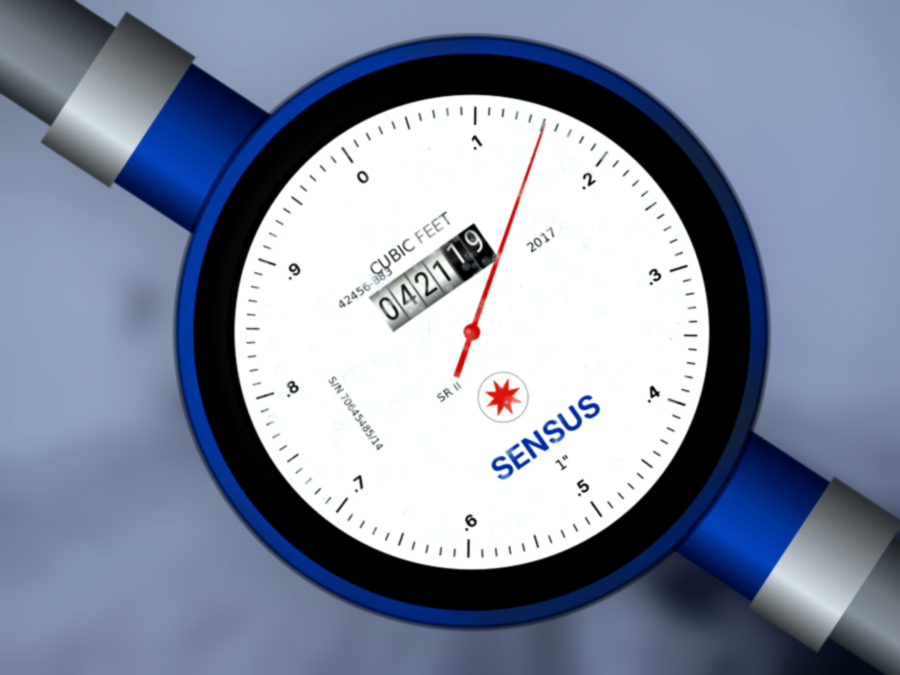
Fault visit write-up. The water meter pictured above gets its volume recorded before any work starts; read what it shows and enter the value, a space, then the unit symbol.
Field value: 42119.15 ft³
